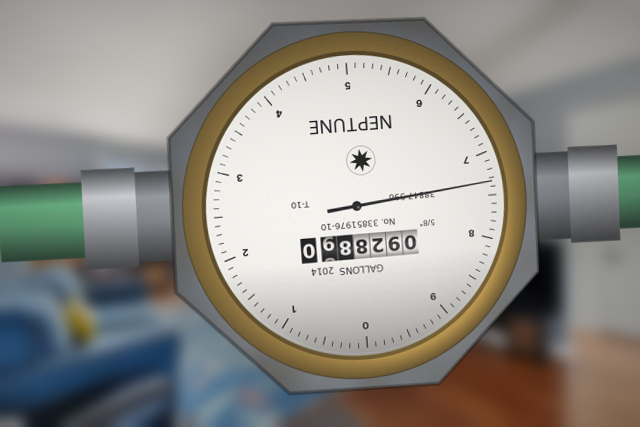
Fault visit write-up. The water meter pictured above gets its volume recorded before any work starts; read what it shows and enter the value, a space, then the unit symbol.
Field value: 928887.3 gal
